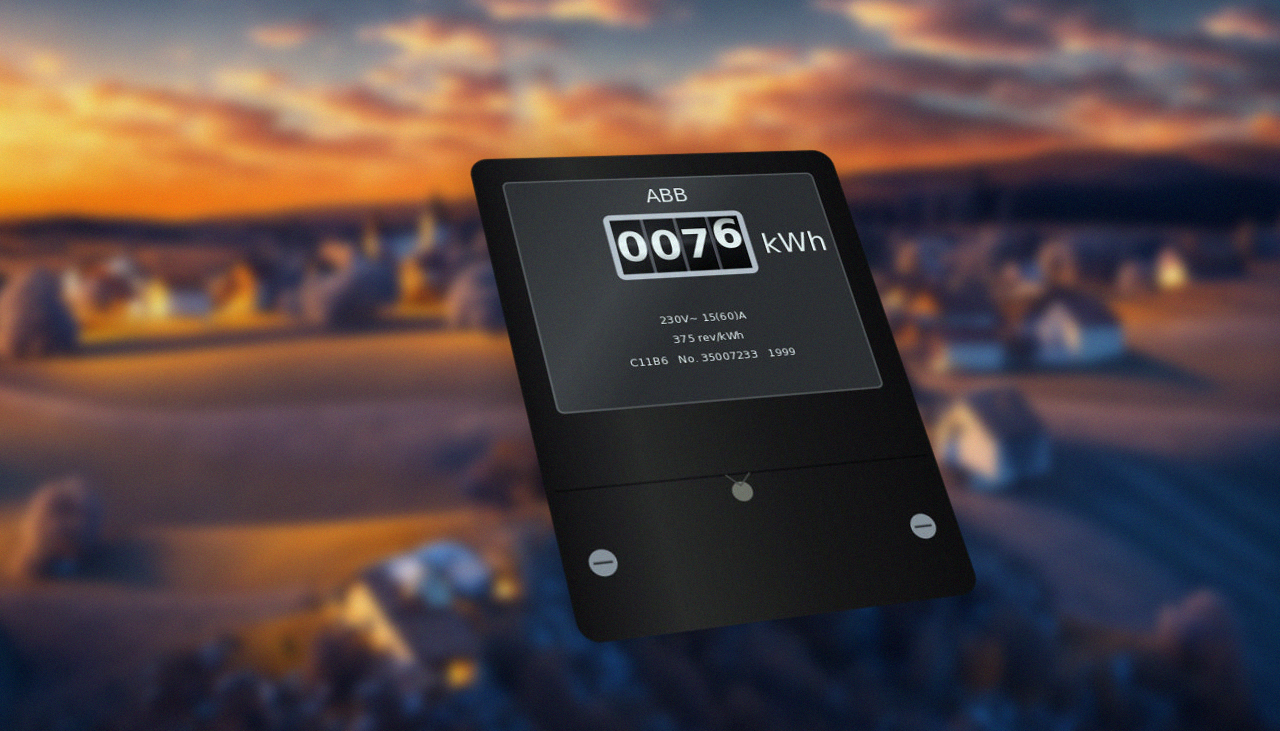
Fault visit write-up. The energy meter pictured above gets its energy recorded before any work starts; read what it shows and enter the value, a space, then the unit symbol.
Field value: 76 kWh
